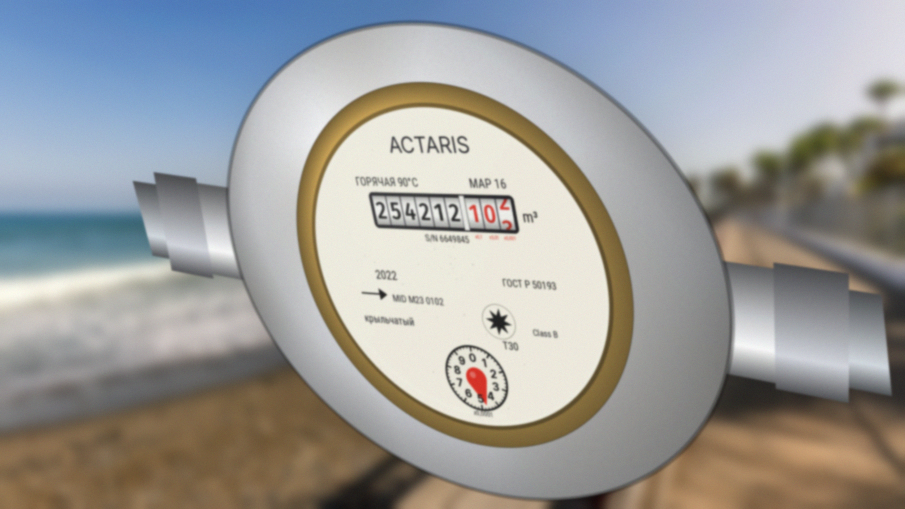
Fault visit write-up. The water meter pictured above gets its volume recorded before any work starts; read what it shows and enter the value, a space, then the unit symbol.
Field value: 254212.1024 m³
